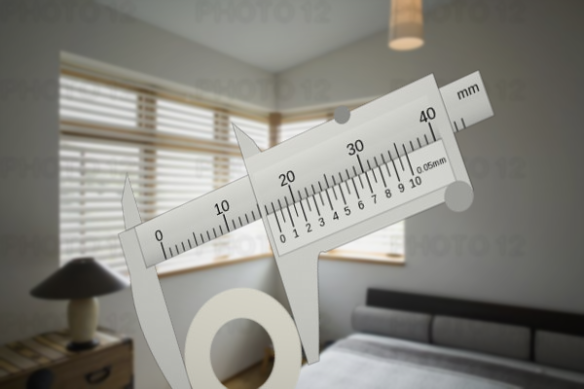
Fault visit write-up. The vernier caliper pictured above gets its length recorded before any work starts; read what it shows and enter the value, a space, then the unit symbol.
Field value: 17.0 mm
